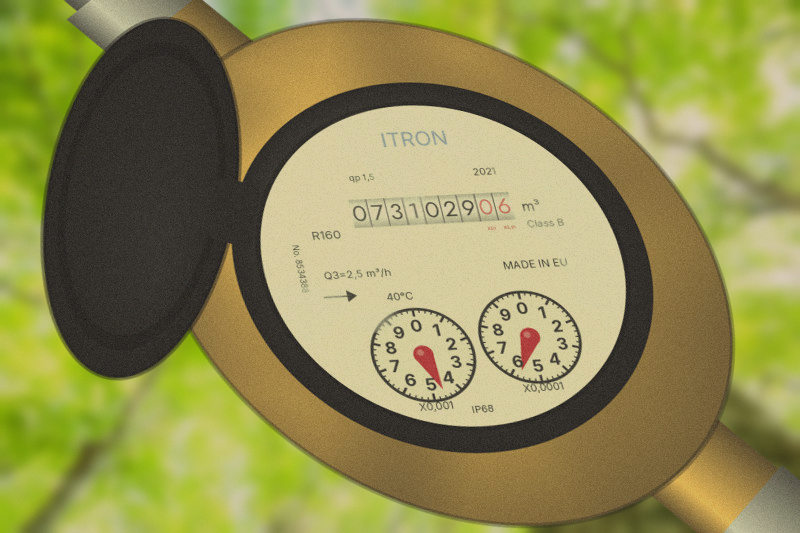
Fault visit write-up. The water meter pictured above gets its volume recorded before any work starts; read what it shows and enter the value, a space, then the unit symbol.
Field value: 731029.0645 m³
